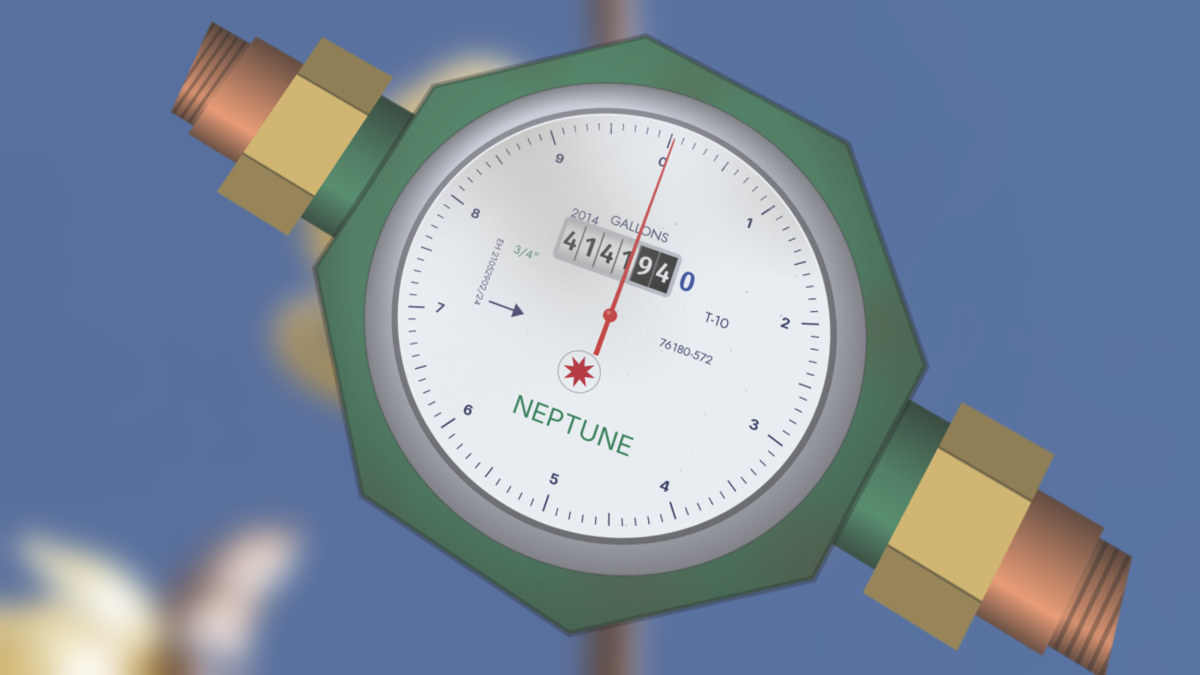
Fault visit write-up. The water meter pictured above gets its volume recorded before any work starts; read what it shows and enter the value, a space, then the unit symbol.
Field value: 4141940.0 gal
